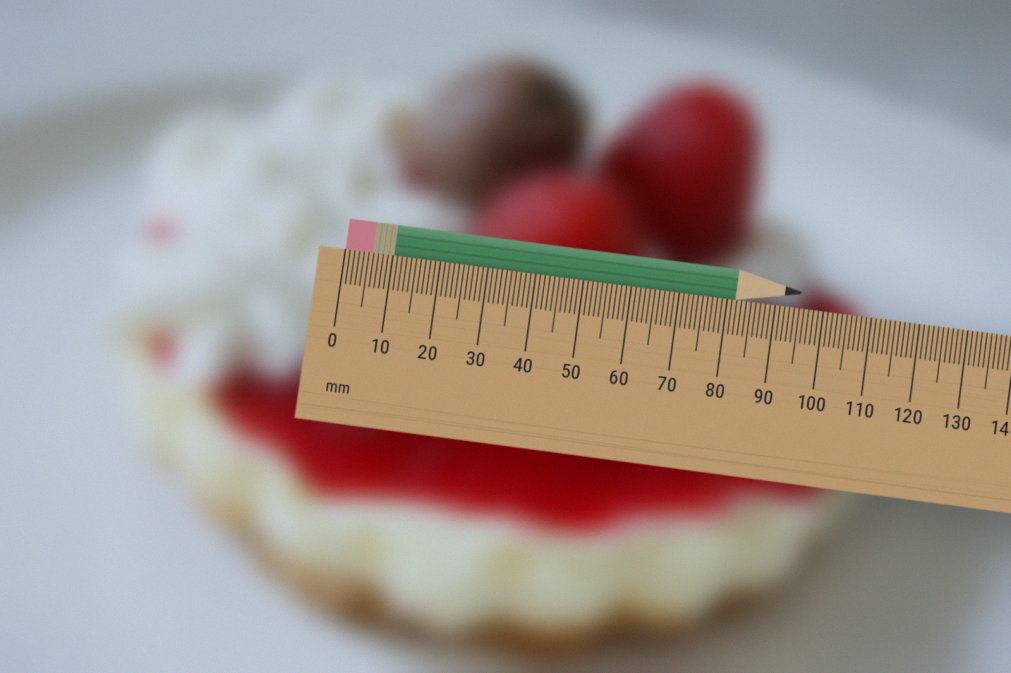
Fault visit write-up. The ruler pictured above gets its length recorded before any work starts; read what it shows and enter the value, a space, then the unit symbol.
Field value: 95 mm
